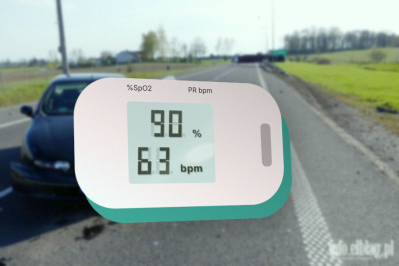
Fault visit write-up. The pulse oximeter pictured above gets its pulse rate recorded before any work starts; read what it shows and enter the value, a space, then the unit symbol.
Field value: 63 bpm
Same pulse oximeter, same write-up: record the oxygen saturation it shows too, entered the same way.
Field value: 90 %
